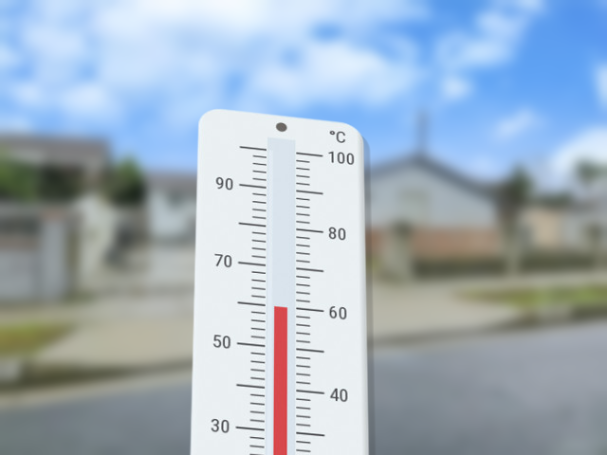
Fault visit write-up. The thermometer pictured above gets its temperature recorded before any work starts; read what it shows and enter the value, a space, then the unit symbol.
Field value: 60 °C
